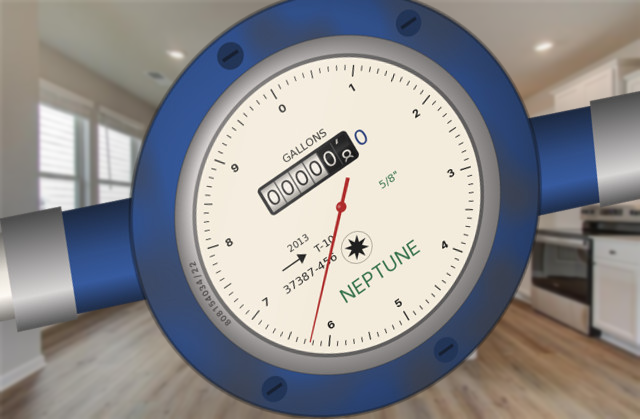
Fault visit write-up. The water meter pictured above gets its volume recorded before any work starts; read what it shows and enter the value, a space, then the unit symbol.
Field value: 76.2 gal
